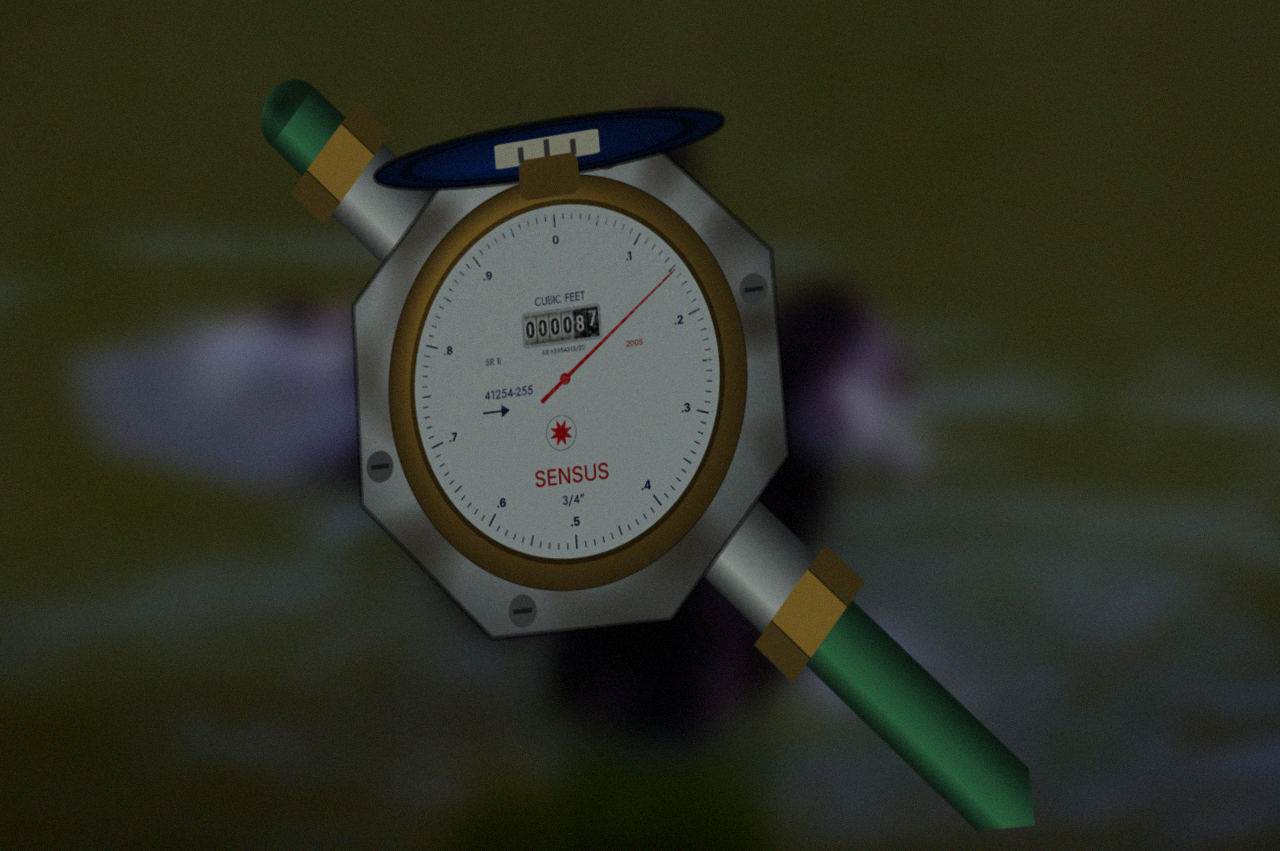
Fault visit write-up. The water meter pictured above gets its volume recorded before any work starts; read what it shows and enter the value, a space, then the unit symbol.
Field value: 87.15 ft³
